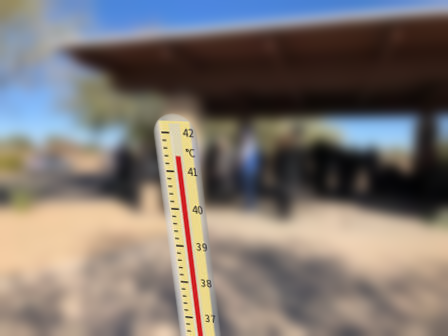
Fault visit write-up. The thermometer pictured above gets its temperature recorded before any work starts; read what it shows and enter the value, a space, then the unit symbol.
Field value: 41.4 °C
